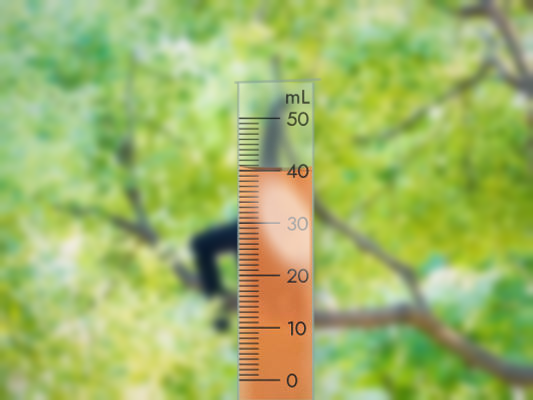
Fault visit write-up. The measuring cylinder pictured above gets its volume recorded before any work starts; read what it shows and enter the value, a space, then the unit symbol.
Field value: 40 mL
